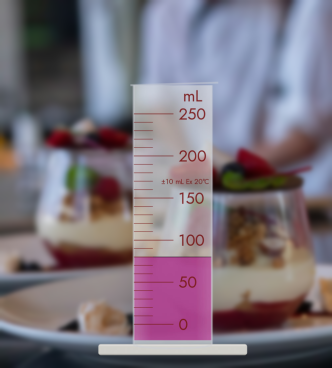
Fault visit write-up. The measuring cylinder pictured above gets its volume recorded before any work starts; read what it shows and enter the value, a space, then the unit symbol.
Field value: 80 mL
